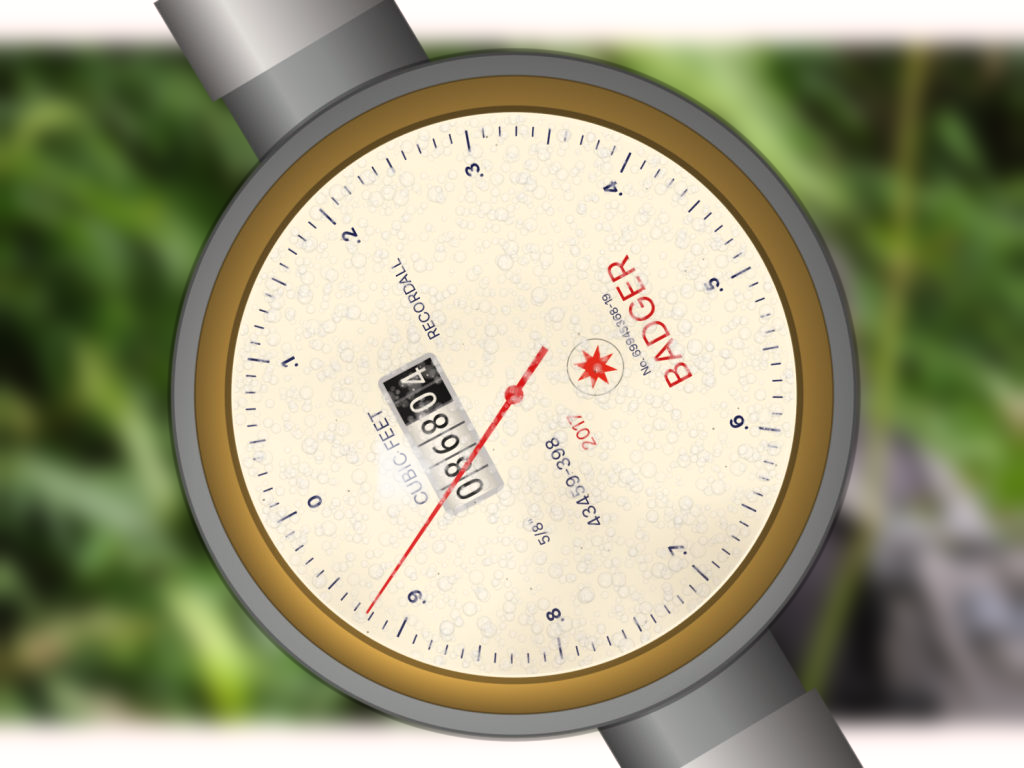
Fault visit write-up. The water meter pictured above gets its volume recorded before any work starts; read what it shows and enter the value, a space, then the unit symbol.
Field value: 86803.92 ft³
